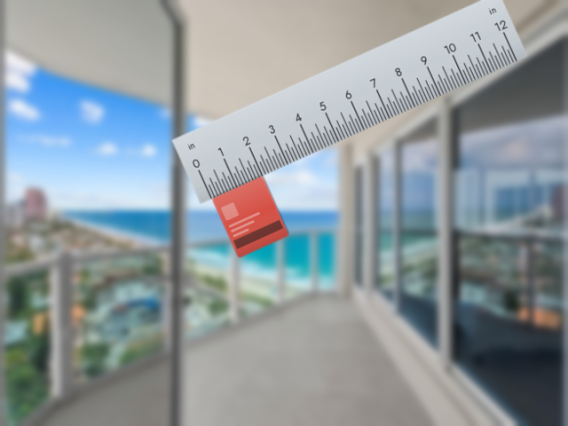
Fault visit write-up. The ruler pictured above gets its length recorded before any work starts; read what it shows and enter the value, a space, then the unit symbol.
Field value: 2 in
